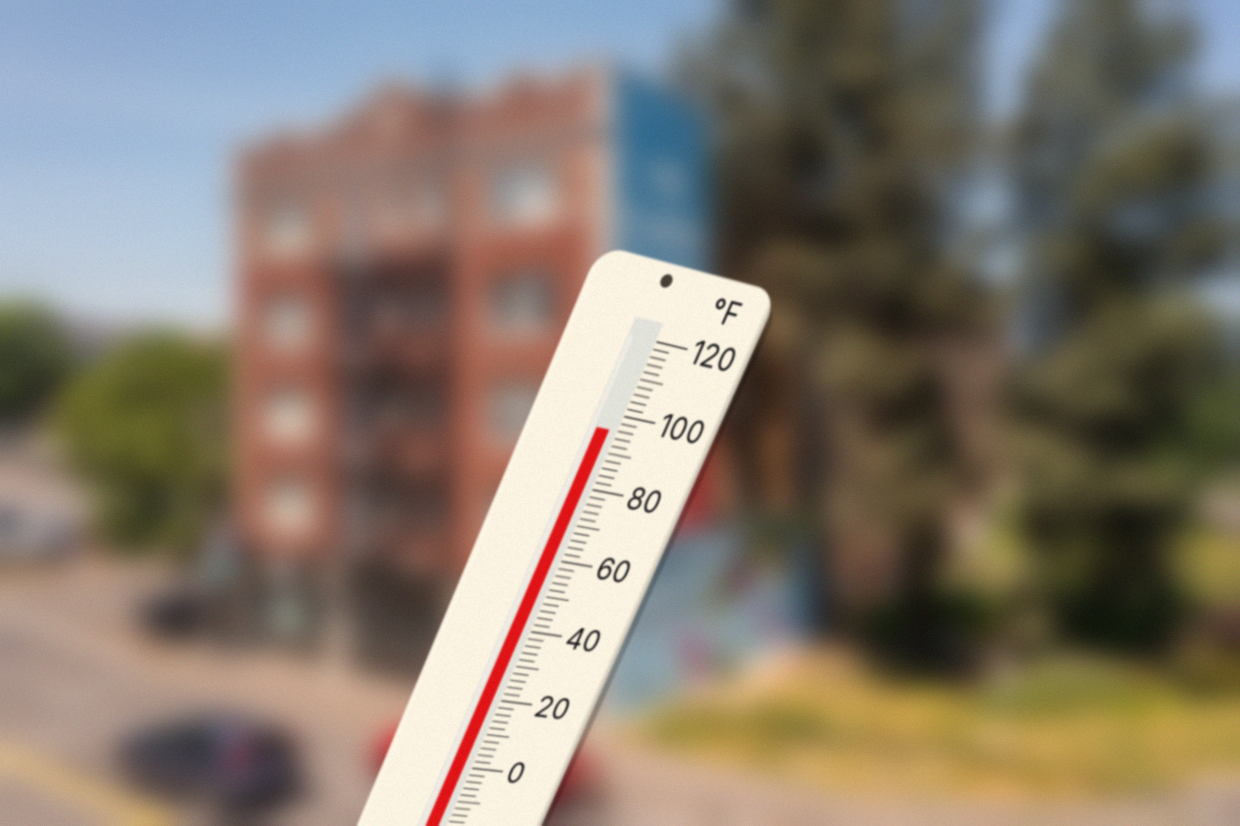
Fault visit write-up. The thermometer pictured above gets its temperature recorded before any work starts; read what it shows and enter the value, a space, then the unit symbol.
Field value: 96 °F
